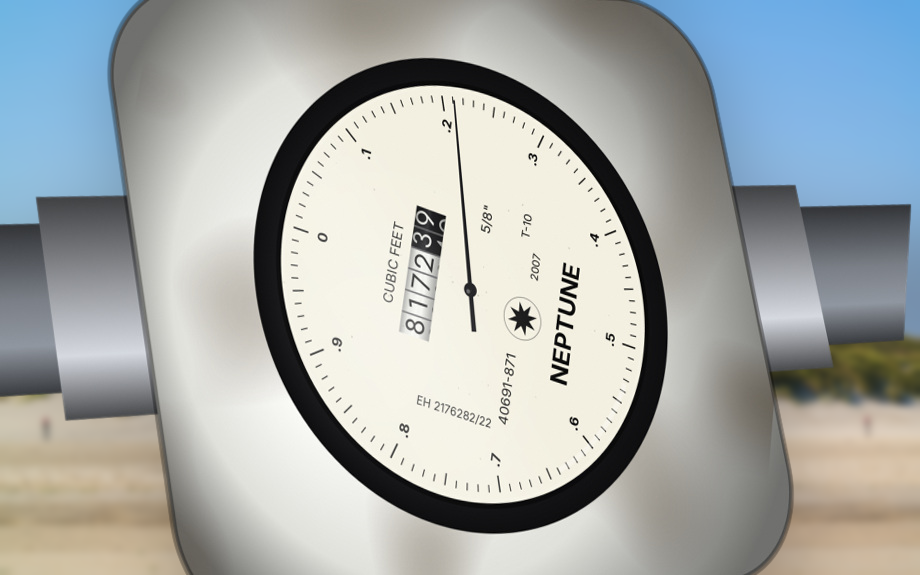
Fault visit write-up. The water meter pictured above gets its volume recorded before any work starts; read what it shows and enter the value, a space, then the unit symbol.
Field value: 817239.21 ft³
